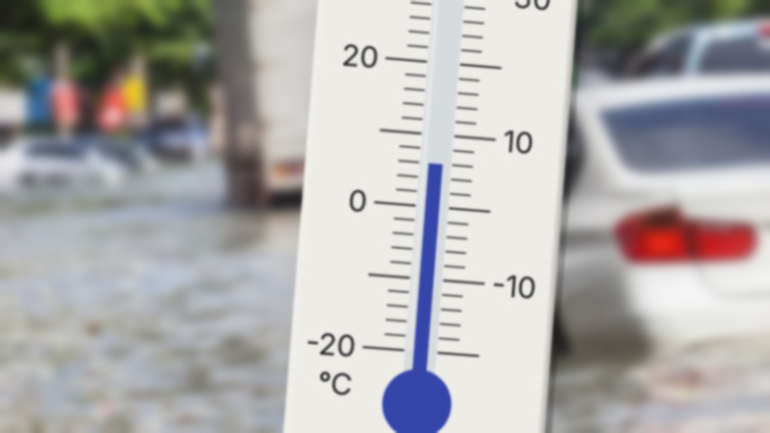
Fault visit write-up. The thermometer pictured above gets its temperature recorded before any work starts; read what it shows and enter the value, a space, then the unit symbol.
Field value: 6 °C
